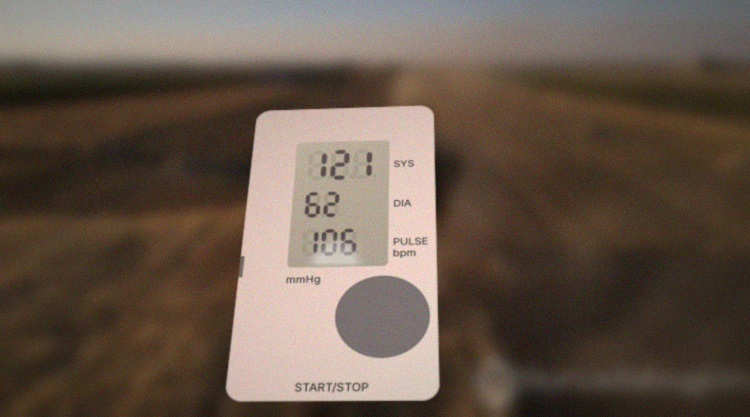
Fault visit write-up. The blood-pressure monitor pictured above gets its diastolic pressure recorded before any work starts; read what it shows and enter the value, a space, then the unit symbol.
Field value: 62 mmHg
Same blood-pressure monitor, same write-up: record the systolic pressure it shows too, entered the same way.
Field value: 121 mmHg
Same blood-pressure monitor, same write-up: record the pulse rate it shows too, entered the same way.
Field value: 106 bpm
